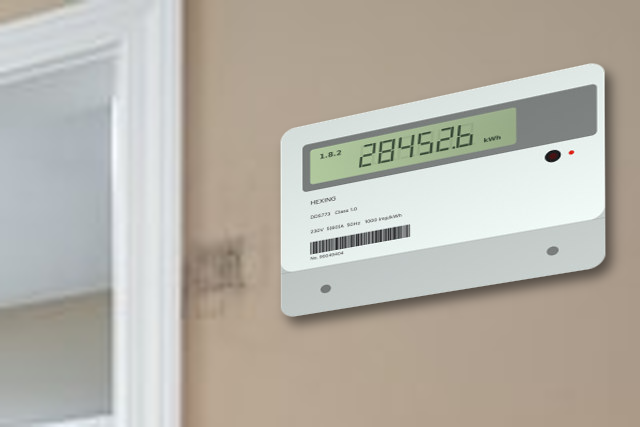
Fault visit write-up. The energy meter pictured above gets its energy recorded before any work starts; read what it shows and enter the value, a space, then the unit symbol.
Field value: 28452.6 kWh
